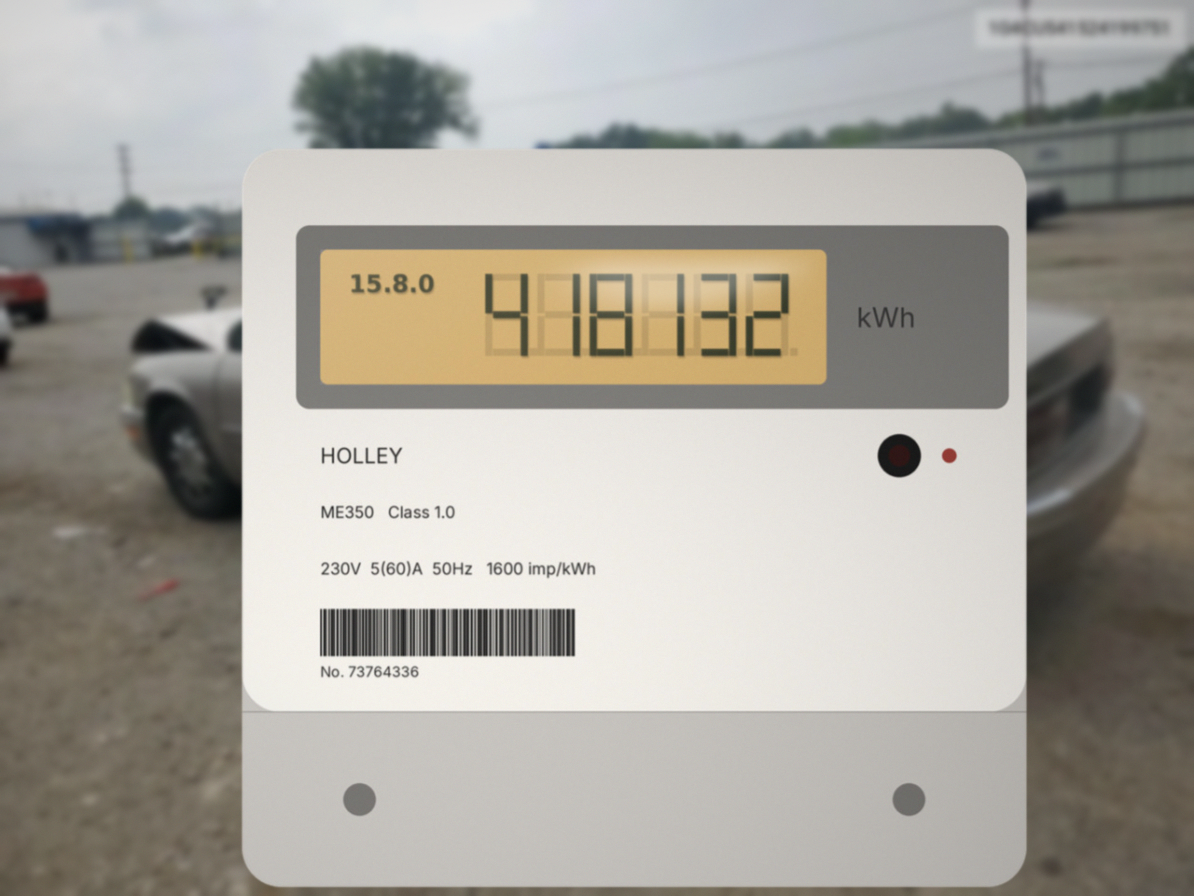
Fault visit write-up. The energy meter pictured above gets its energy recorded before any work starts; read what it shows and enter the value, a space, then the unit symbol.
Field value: 418132 kWh
